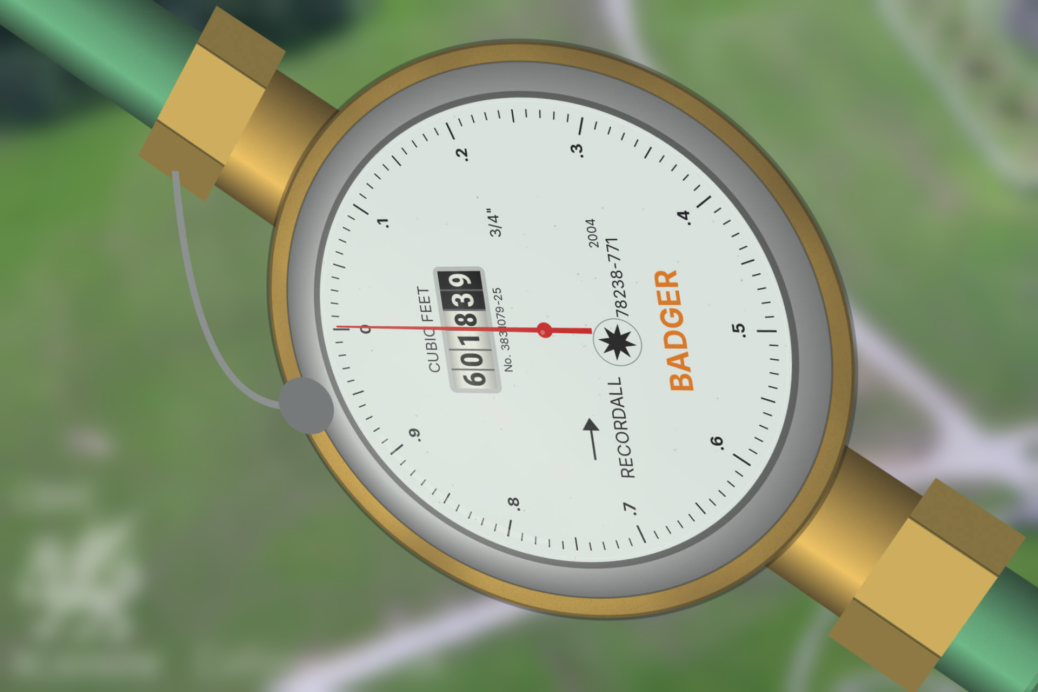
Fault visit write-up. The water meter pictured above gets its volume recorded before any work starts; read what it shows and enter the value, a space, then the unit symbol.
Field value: 601839.00 ft³
